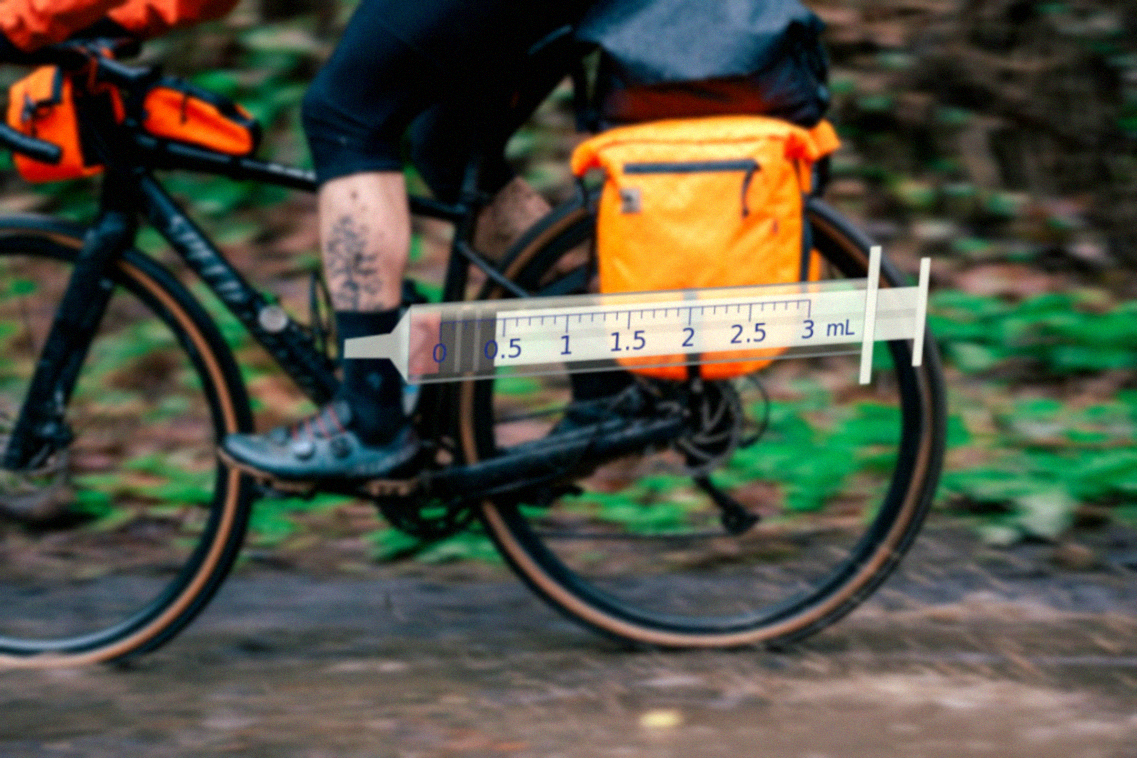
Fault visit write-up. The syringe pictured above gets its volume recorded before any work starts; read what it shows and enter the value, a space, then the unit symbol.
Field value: 0 mL
